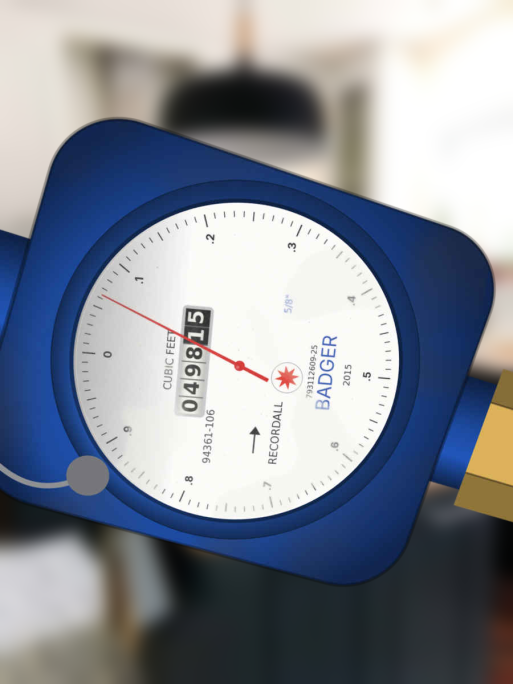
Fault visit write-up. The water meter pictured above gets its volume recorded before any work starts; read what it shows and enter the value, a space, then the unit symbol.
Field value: 49815.06 ft³
